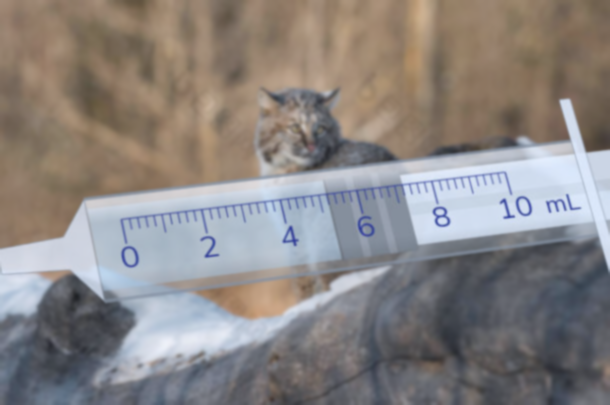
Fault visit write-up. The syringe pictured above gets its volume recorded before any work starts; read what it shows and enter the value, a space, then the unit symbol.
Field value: 5.2 mL
